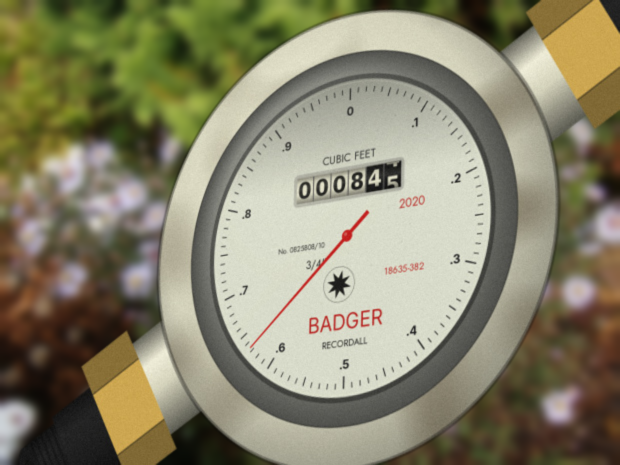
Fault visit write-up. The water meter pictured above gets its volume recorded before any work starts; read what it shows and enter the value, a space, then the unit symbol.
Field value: 844.63 ft³
